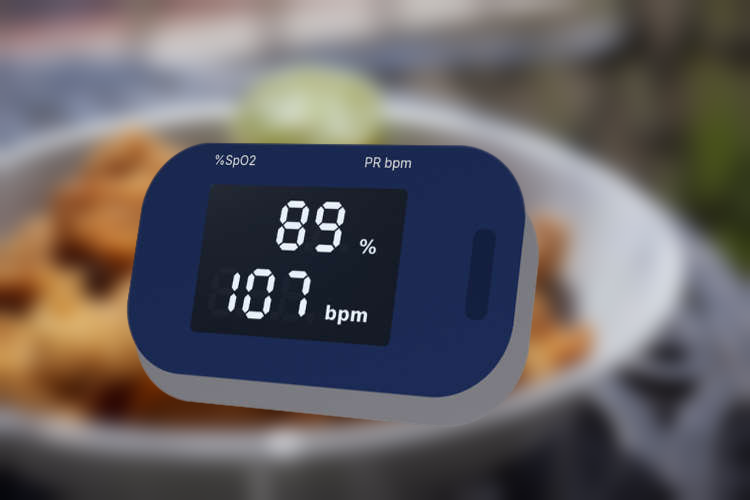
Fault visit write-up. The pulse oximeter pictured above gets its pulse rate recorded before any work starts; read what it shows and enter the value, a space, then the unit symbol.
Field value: 107 bpm
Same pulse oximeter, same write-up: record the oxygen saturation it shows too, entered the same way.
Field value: 89 %
